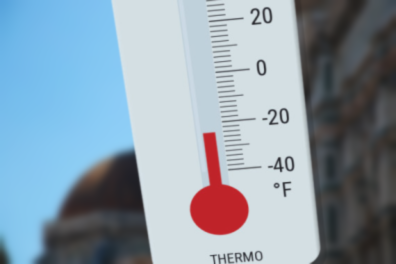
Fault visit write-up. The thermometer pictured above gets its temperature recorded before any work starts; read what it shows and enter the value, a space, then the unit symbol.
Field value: -24 °F
